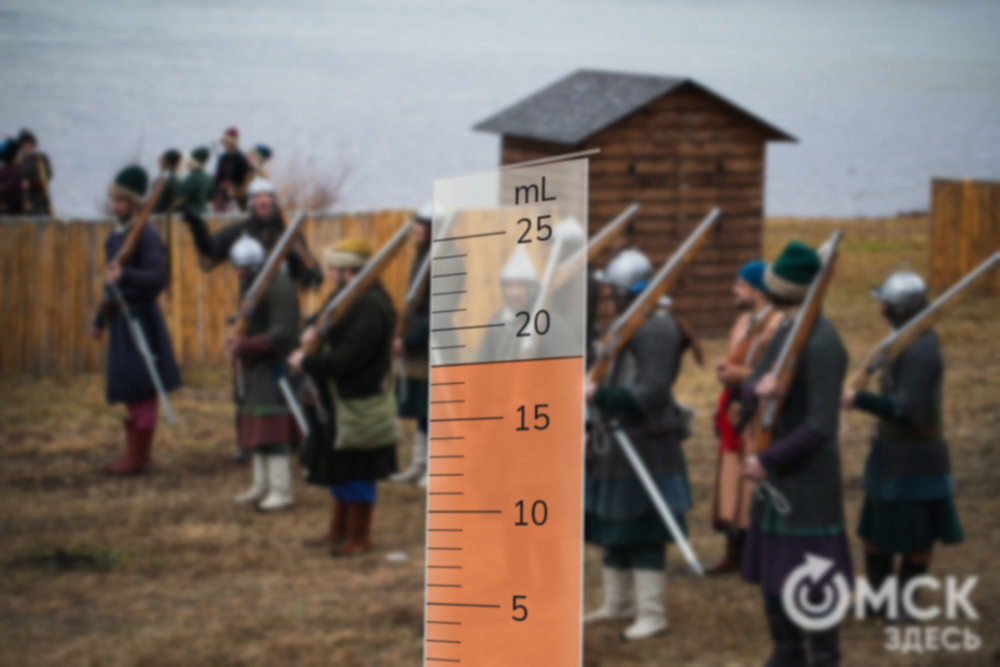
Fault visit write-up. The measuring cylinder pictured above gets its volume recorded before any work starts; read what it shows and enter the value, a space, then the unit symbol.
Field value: 18 mL
